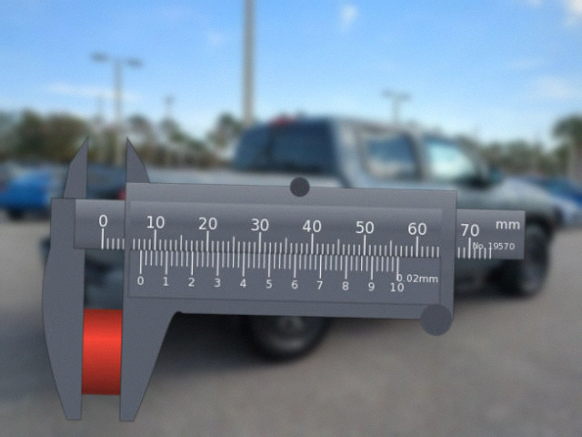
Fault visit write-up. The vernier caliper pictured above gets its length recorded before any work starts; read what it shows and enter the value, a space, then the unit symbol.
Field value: 7.4 mm
